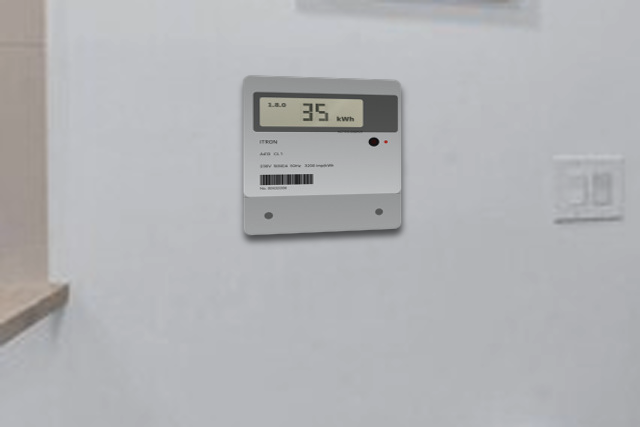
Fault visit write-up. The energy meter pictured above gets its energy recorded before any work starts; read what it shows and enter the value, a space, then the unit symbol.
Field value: 35 kWh
